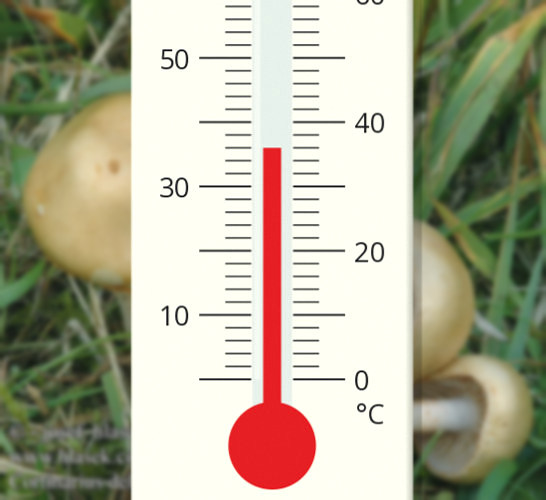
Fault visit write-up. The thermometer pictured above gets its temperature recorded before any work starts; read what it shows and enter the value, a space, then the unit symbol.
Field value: 36 °C
